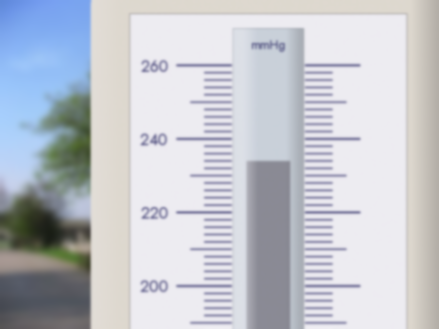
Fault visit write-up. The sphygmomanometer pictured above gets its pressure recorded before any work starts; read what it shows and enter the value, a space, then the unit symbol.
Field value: 234 mmHg
